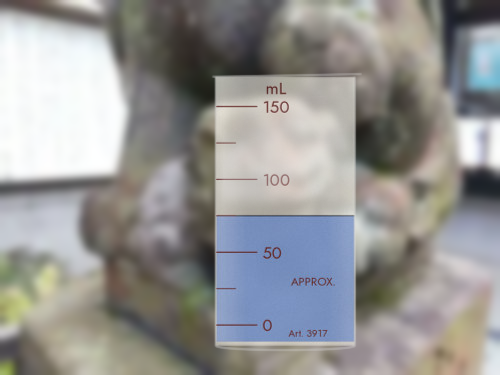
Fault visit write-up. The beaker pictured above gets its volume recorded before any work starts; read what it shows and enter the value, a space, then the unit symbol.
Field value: 75 mL
